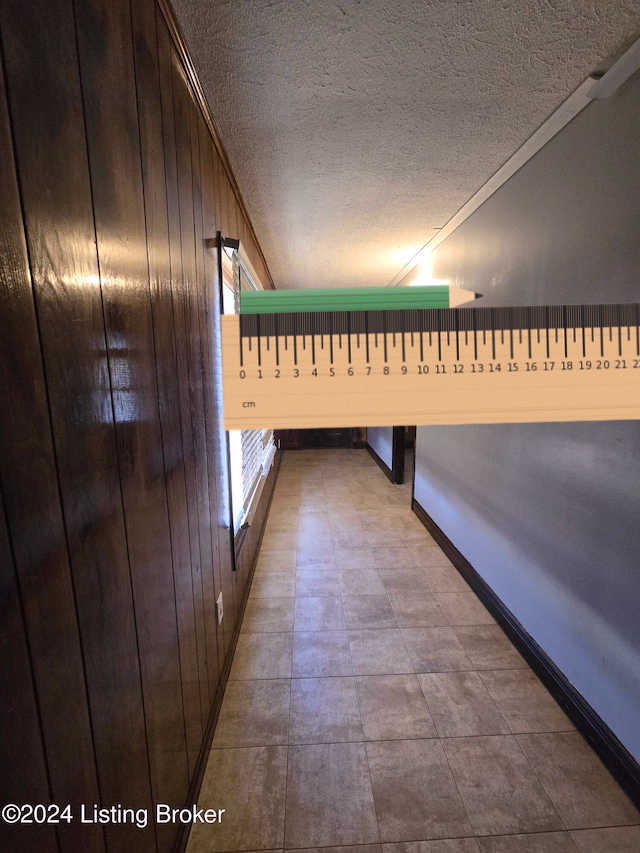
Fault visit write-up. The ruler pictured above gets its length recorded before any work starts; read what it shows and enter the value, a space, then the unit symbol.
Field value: 13.5 cm
